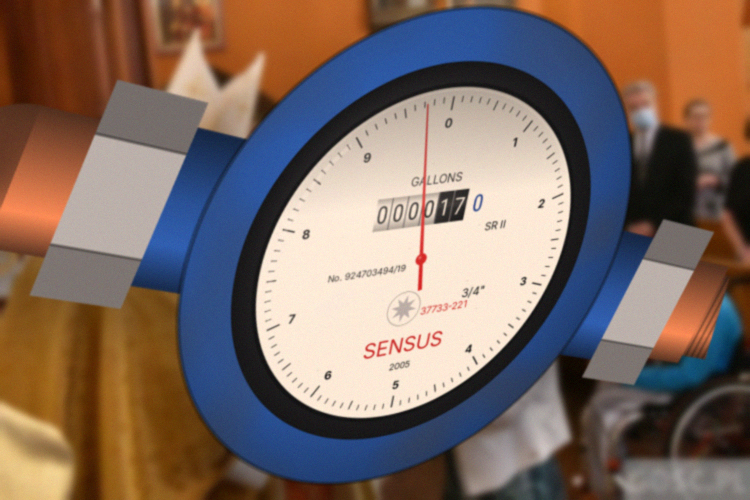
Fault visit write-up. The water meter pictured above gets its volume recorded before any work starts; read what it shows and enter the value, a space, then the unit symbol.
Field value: 169.7 gal
